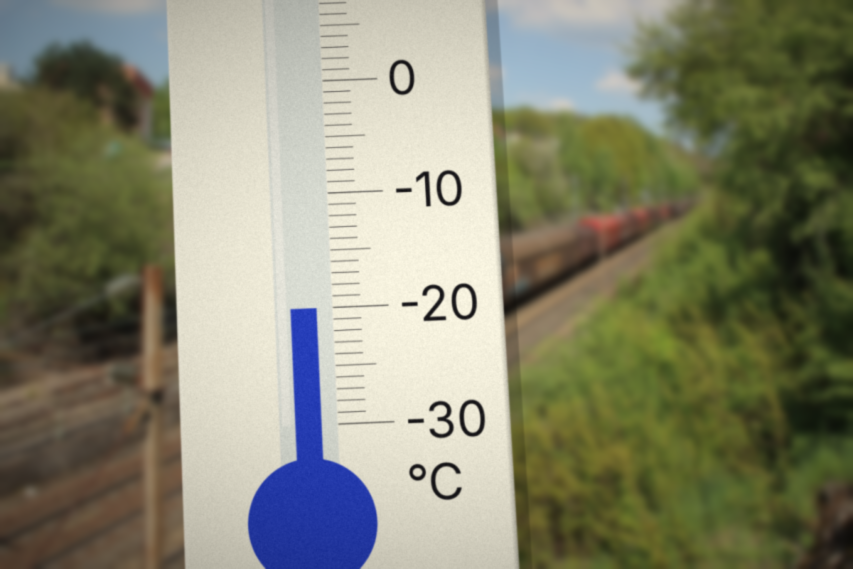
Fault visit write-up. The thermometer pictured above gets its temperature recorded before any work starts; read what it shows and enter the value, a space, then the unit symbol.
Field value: -20 °C
